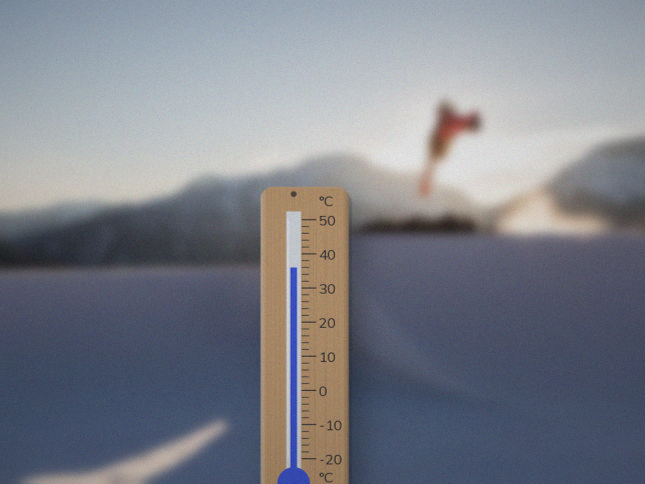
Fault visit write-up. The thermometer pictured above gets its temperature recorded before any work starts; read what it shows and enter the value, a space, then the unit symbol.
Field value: 36 °C
